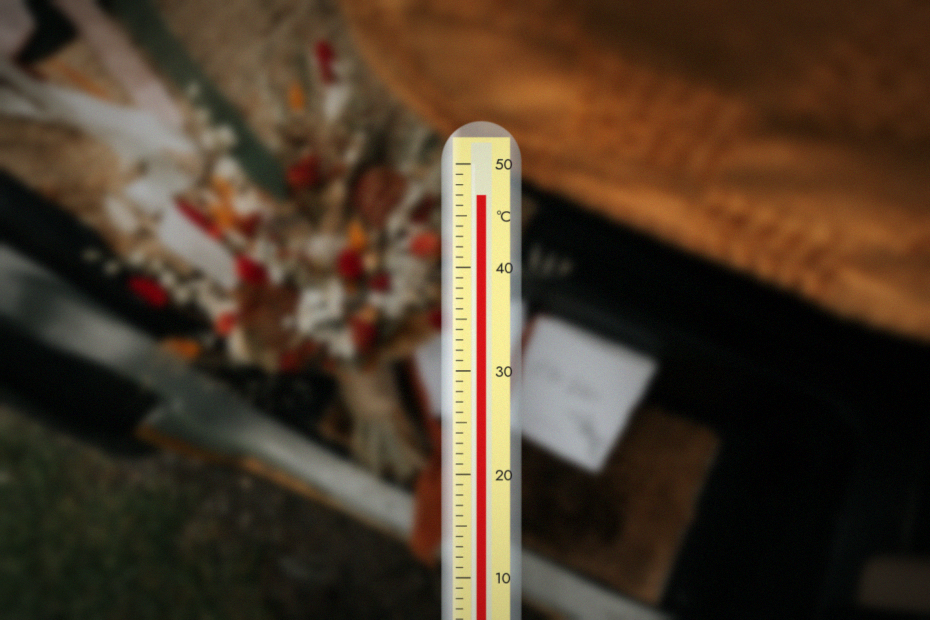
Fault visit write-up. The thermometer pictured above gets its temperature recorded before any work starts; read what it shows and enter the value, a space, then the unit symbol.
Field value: 47 °C
